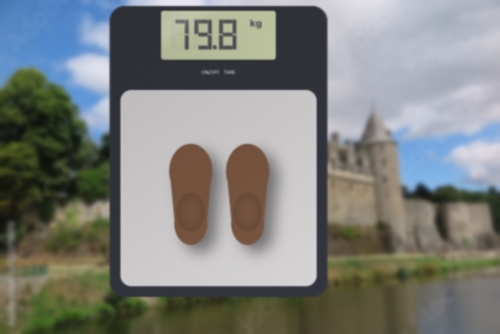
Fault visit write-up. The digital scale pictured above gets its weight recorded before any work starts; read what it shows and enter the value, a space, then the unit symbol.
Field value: 79.8 kg
